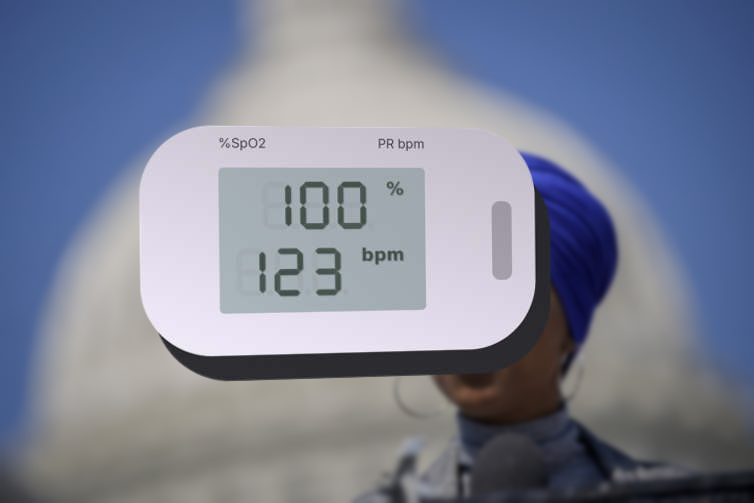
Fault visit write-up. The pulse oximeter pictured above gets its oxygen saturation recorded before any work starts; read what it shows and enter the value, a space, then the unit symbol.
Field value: 100 %
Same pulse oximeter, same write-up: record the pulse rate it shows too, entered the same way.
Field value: 123 bpm
